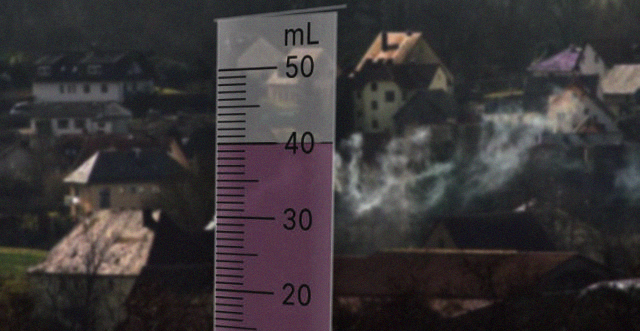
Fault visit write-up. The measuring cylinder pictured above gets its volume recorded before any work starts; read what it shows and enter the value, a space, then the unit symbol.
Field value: 40 mL
